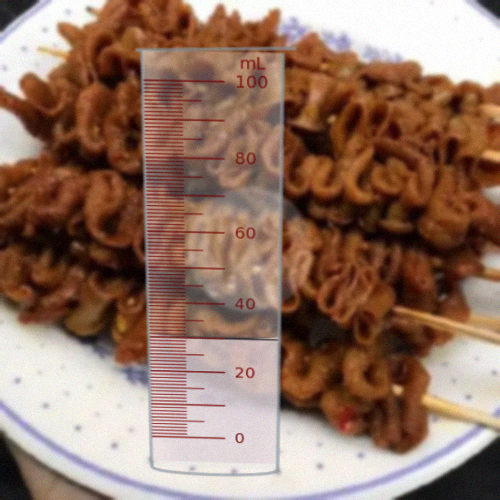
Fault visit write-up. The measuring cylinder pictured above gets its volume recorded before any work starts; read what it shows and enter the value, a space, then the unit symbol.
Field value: 30 mL
